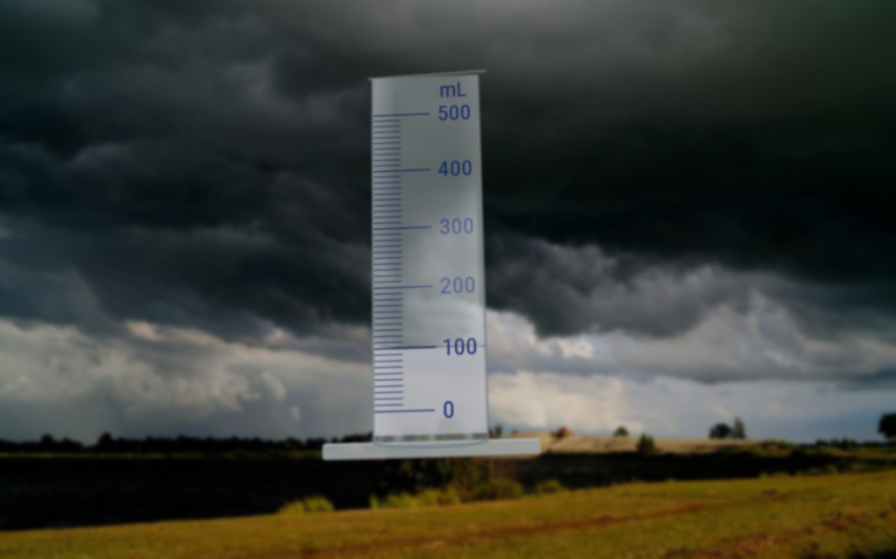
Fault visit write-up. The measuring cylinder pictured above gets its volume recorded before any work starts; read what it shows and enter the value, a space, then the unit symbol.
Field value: 100 mL
